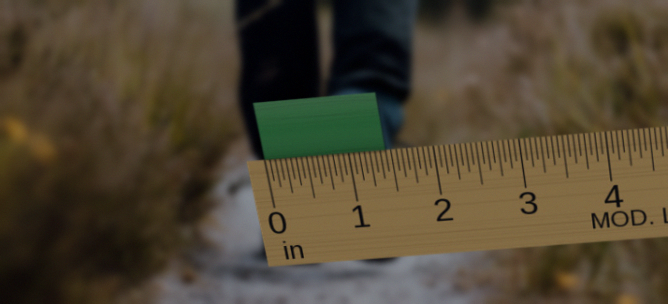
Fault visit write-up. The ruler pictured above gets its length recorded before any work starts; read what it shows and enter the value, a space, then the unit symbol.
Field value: 1.4375 in
